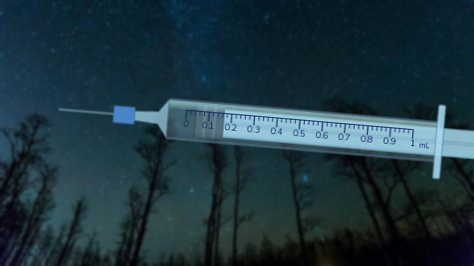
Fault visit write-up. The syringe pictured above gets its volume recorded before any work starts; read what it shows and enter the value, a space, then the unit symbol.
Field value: 0.04 mL
